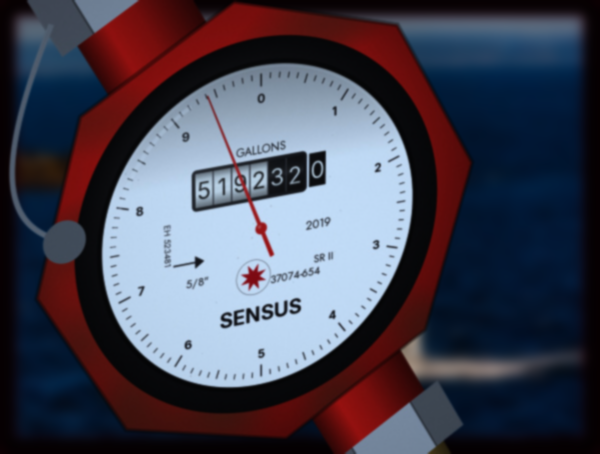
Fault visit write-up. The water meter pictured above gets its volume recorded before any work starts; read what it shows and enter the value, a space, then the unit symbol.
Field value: 5192319.4 gal
